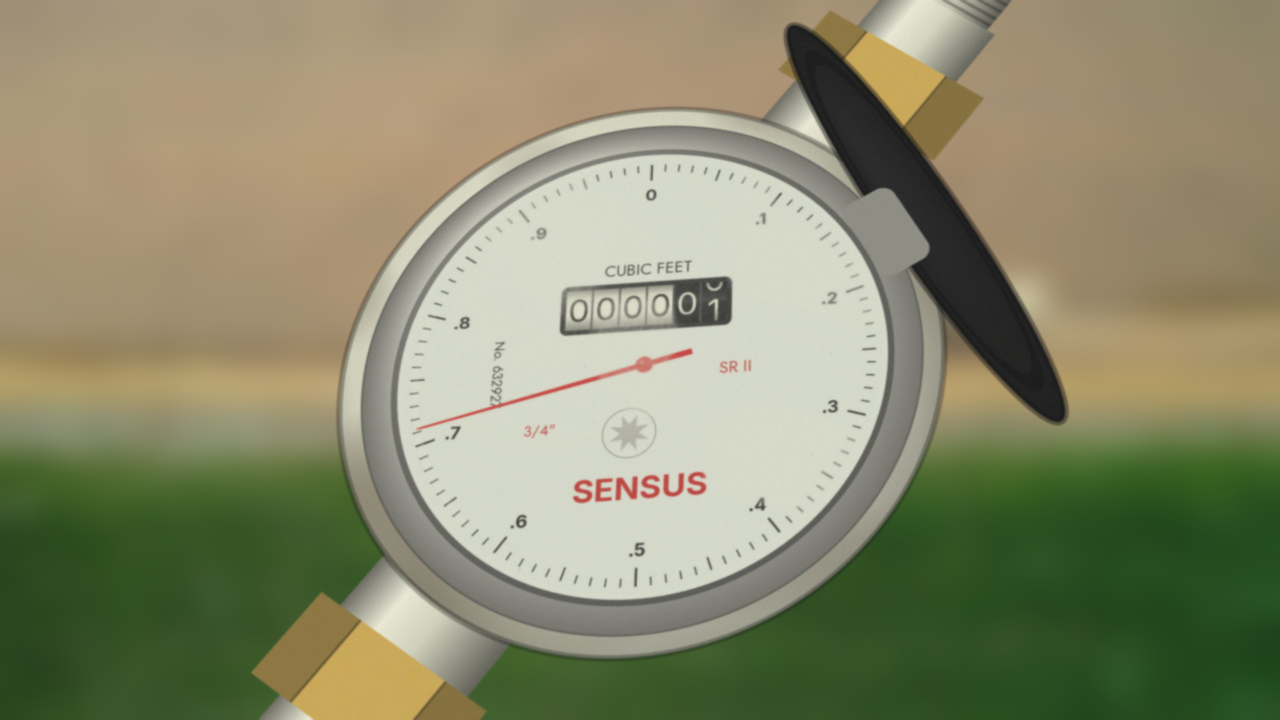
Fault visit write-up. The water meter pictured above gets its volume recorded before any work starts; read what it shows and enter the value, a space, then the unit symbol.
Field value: 0.71 ft³
